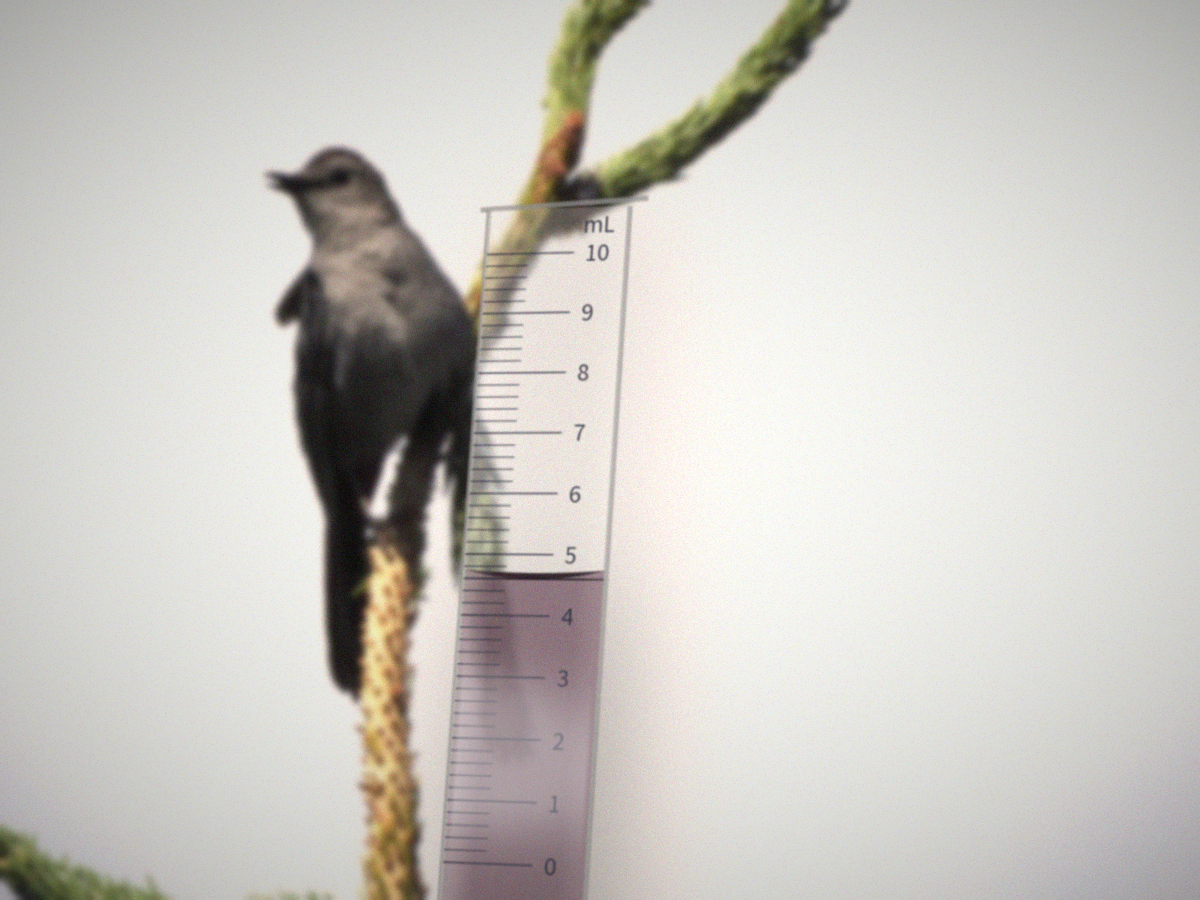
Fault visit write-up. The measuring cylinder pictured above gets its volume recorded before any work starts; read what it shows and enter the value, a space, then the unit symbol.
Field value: 4.6 mL
